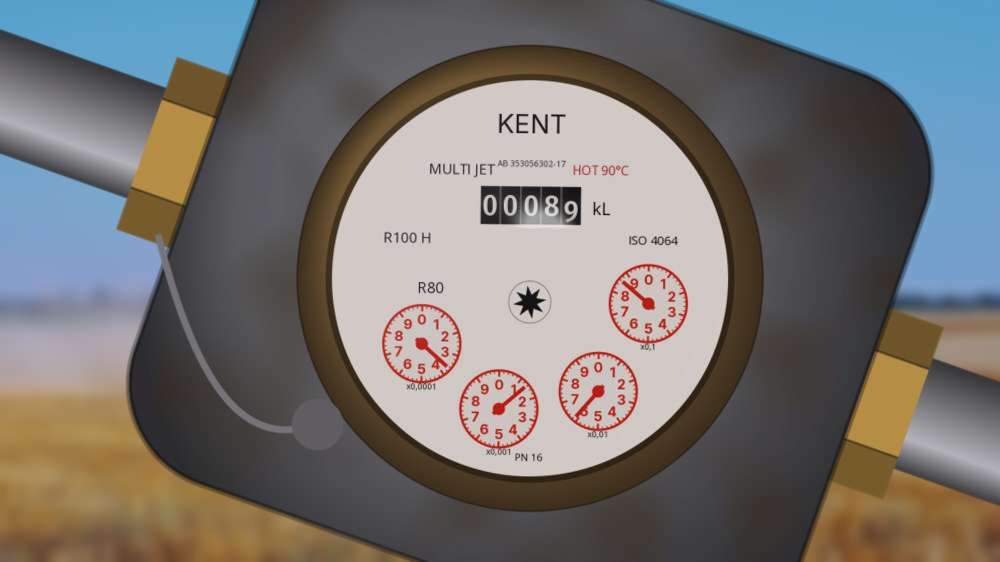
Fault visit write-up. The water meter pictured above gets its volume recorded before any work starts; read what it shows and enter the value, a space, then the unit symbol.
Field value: 88.8613 kL
